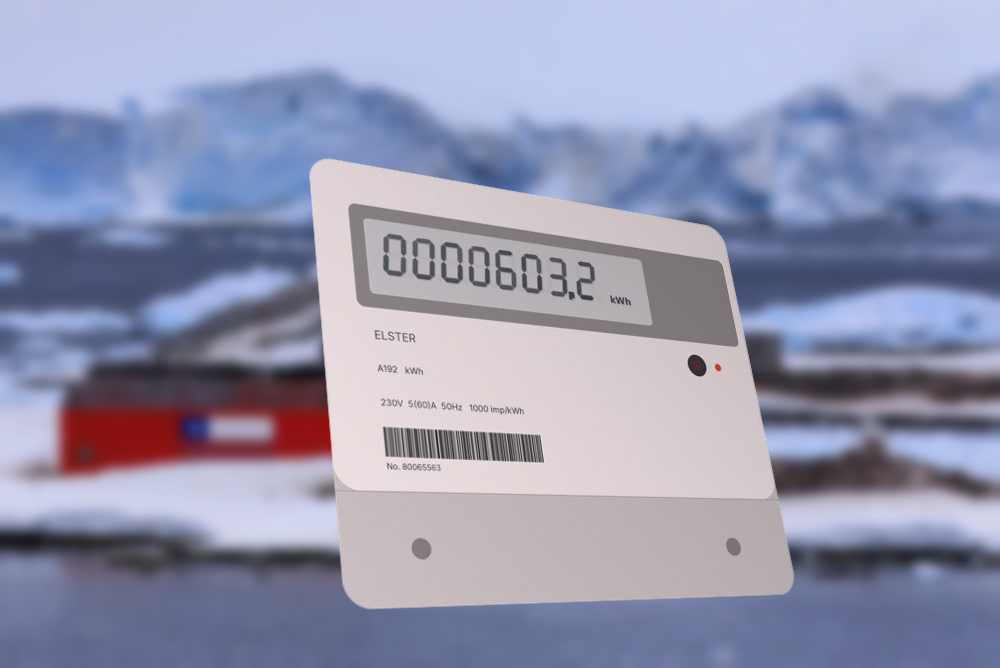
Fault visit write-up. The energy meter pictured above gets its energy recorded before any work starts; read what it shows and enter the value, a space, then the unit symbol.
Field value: 603.2 kWh
